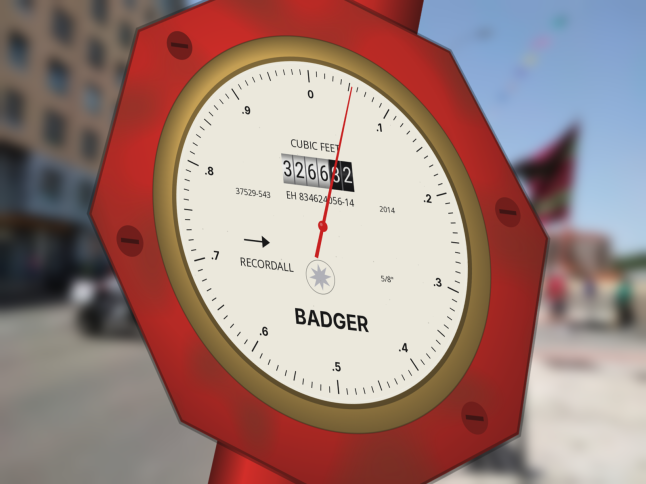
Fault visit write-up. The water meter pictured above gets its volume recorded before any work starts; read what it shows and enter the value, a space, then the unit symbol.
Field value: 326682.05 ft³
